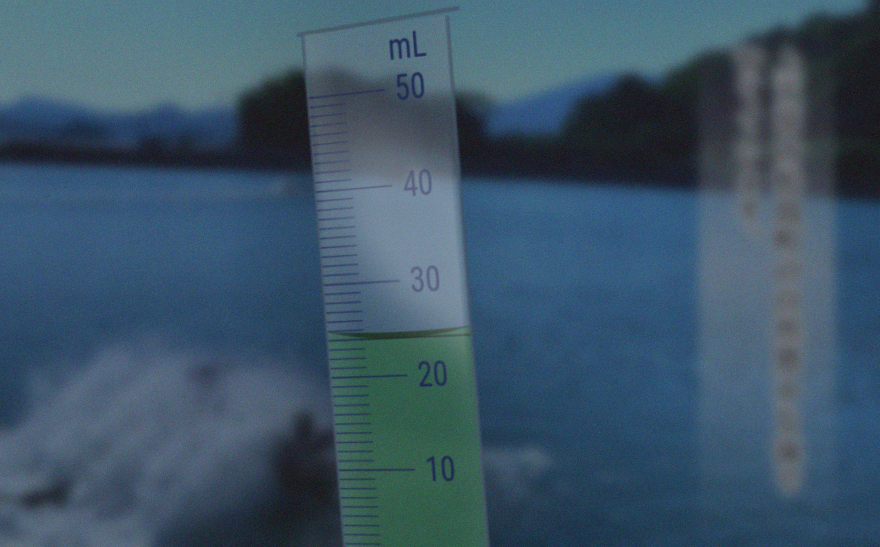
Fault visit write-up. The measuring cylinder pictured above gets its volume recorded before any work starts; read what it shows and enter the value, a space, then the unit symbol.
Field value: 24 mL
